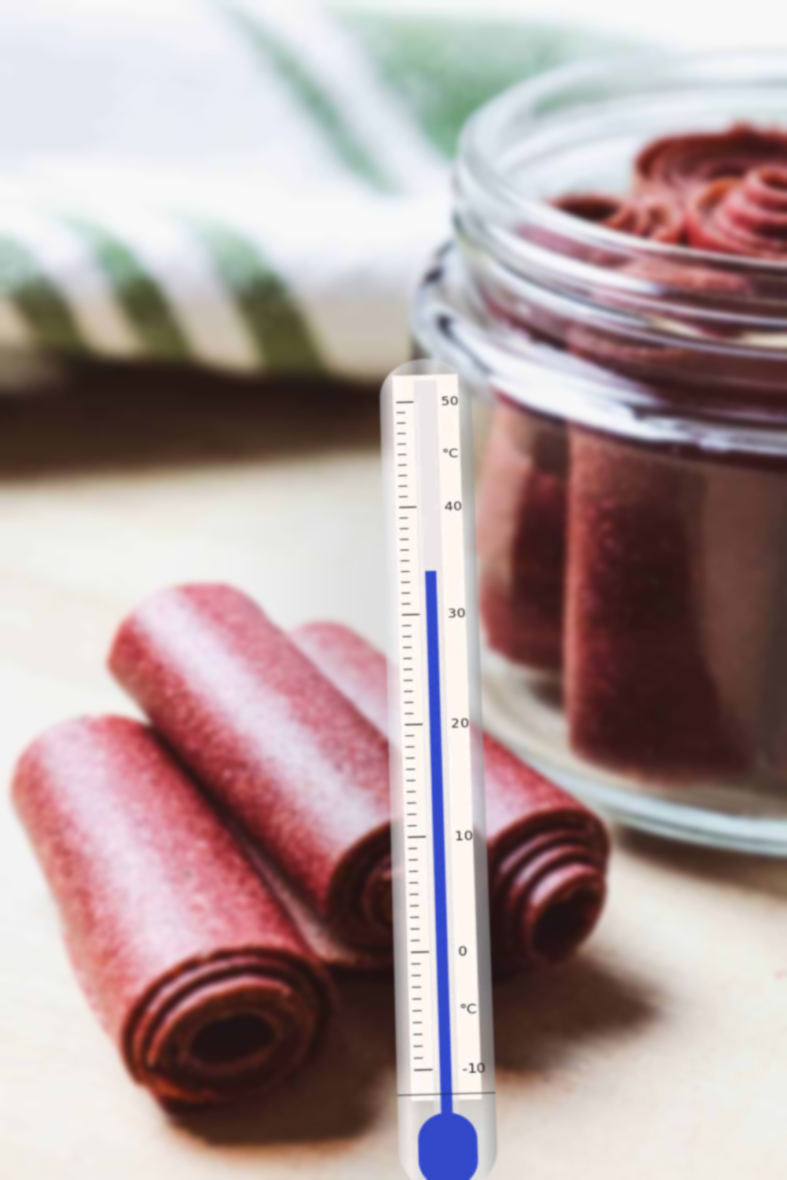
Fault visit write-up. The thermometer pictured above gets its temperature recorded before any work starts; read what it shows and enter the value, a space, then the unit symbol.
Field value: 34 °C
